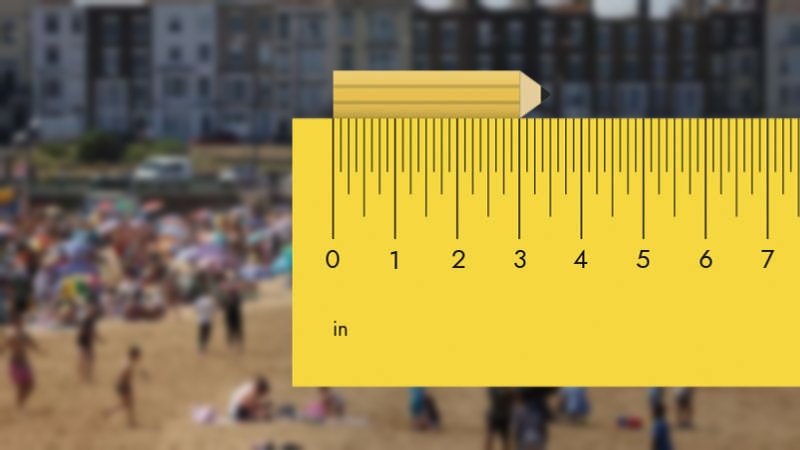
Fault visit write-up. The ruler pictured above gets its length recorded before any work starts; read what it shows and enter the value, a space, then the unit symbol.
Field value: 3.5 in
